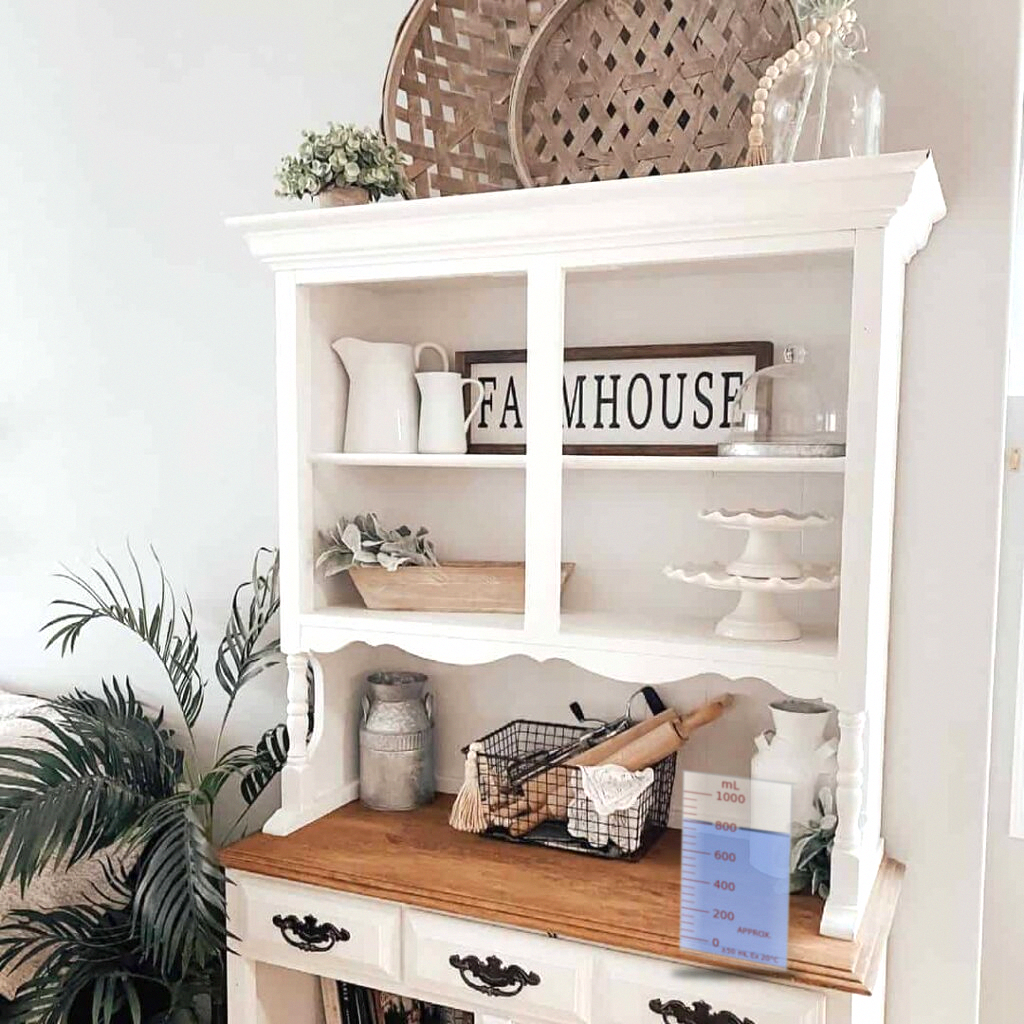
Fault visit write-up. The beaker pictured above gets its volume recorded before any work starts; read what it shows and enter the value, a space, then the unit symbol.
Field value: 800 mL
